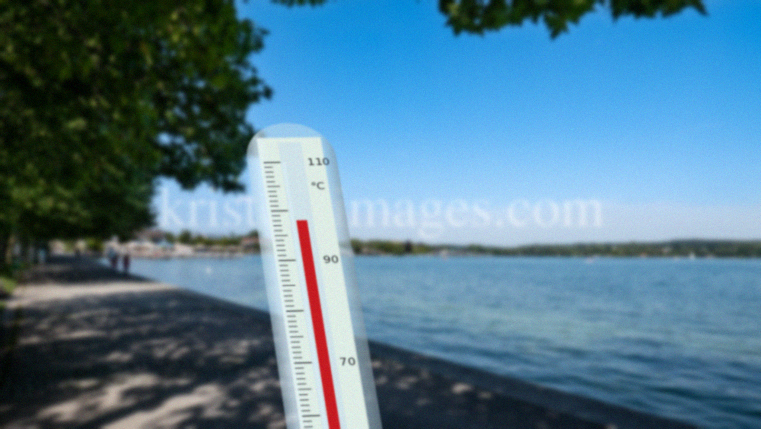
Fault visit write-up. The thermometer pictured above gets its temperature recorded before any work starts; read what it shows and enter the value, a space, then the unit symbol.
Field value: 98 °C
